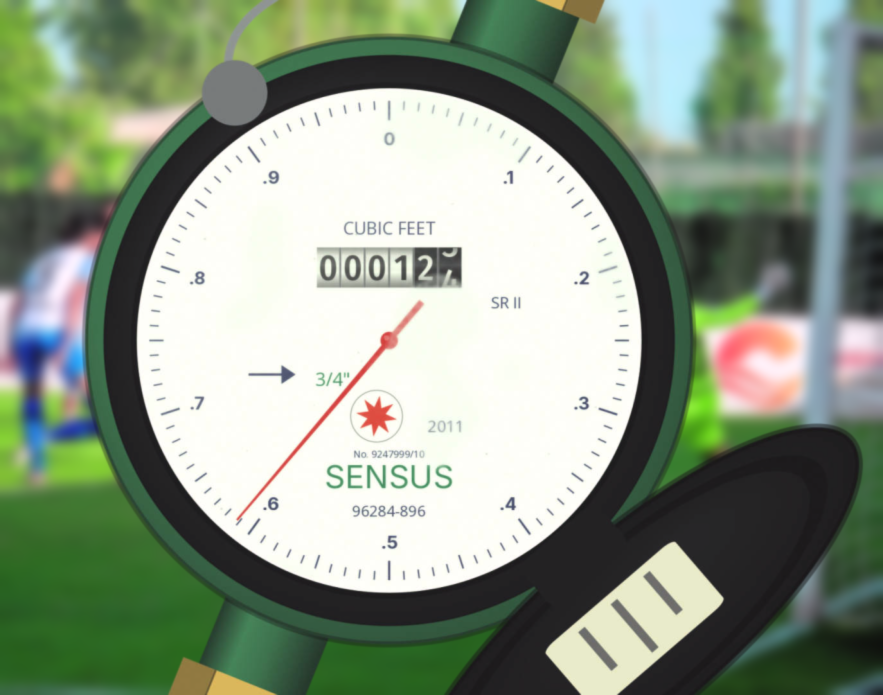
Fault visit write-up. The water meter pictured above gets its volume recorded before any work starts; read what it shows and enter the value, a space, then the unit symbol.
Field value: 123.61 ft³
